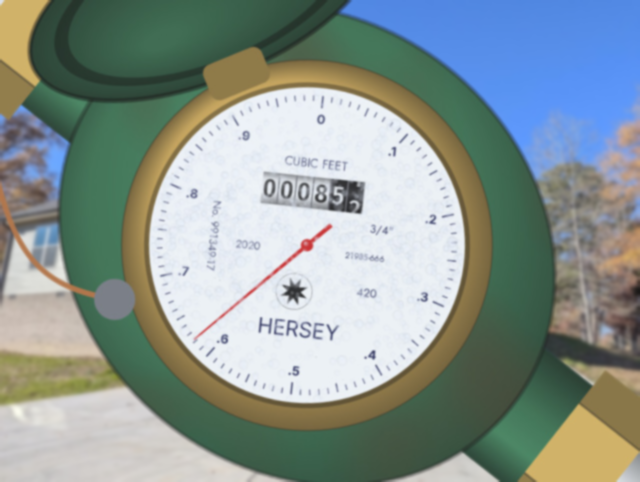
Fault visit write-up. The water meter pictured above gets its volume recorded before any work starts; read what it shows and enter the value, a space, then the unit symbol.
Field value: 851.62 ft³
